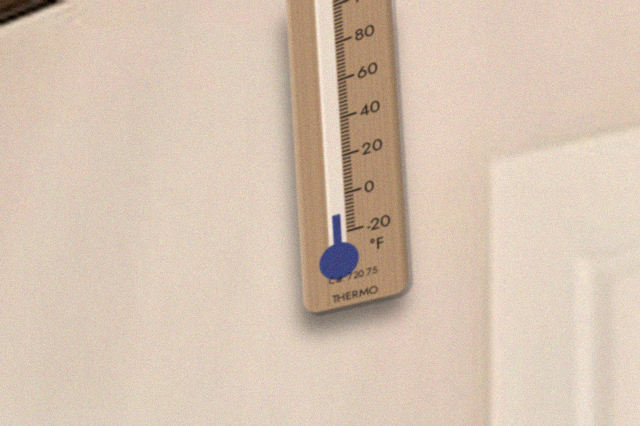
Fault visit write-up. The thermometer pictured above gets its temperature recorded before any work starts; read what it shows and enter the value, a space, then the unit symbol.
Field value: -10 °F
